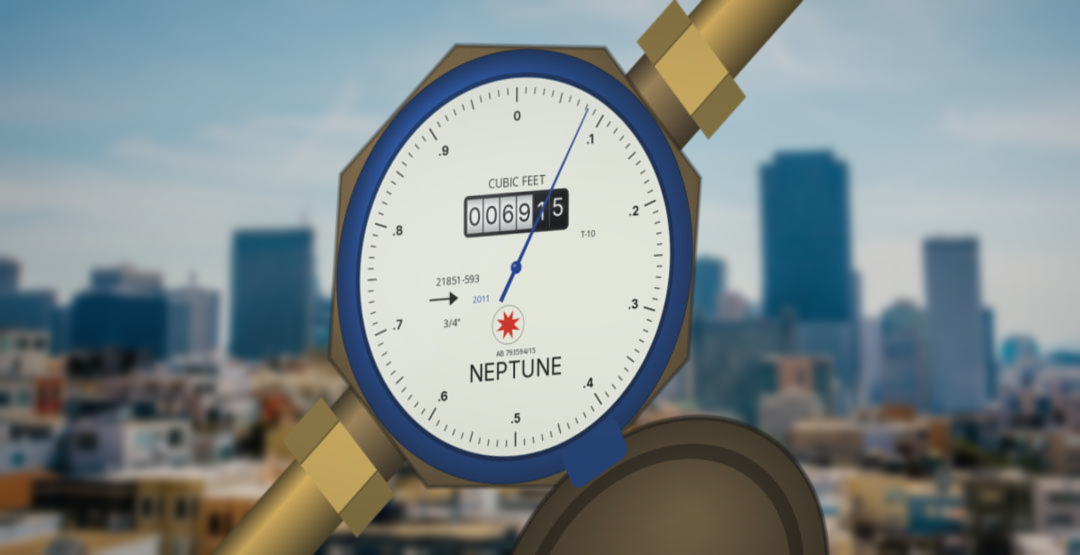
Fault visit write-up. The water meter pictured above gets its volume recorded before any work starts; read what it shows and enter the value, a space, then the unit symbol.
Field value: 6915.08 ft³
